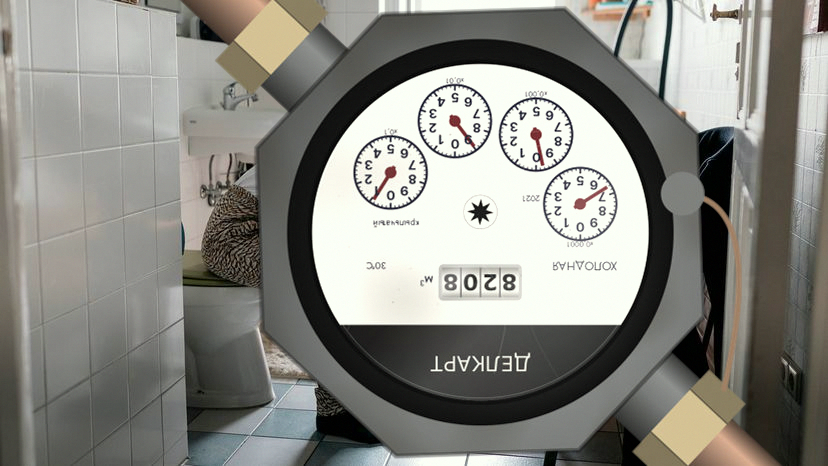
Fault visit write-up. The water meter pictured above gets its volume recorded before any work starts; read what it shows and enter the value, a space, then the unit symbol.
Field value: 8208.0896 m³
